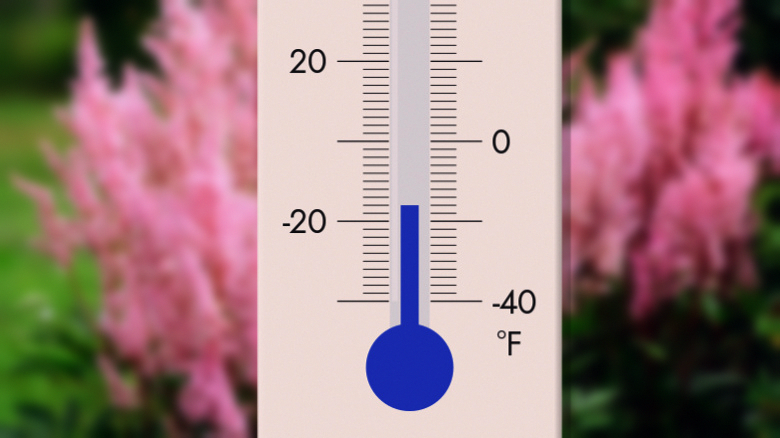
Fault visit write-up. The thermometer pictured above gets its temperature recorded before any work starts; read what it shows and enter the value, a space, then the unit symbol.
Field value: -16 °F
